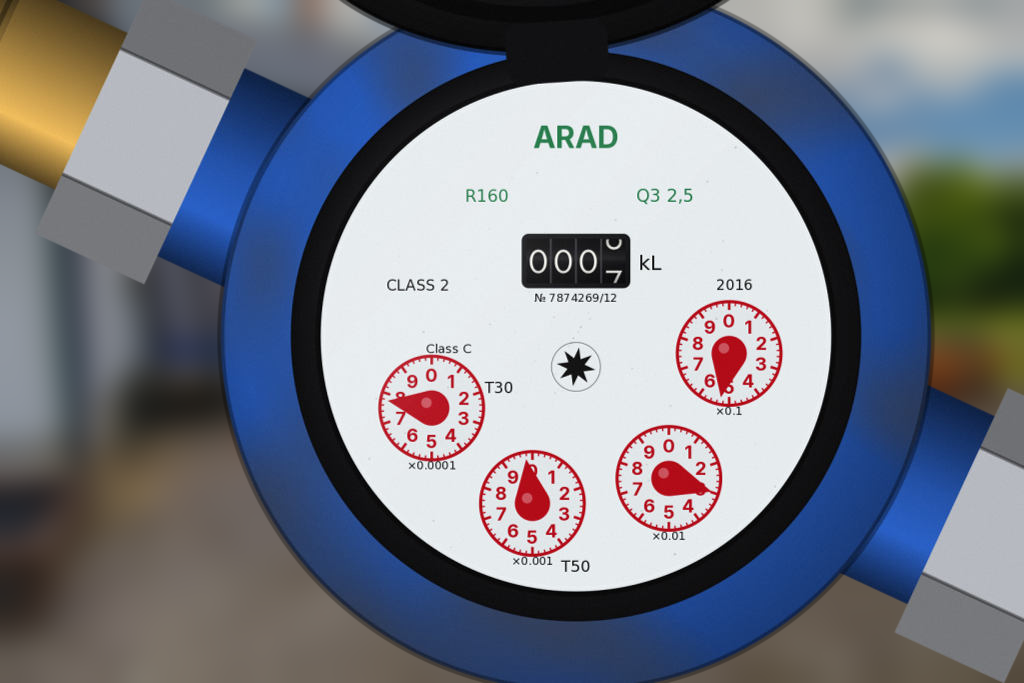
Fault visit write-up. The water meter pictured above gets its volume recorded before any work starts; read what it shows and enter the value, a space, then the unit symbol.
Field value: 6.5297 kL
